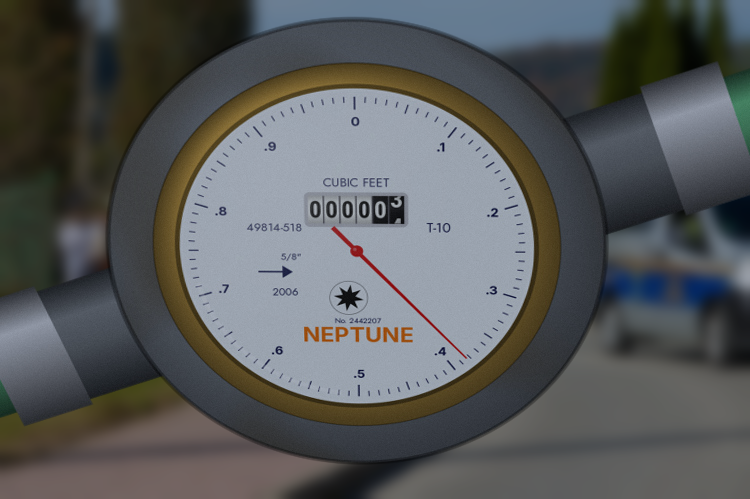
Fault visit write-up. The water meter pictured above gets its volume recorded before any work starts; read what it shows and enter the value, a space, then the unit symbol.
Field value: 3.38 ft³
